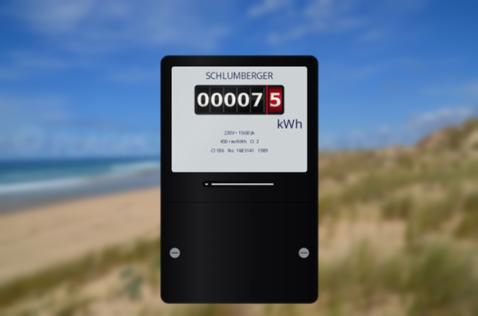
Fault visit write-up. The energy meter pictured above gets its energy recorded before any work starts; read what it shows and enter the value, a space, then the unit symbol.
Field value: 7.5 kWh
